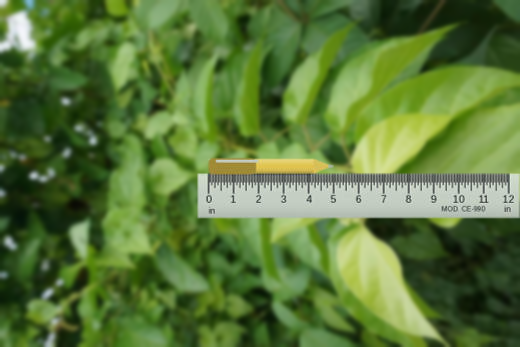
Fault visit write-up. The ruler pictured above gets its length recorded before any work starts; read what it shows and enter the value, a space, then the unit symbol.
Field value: 5 in
